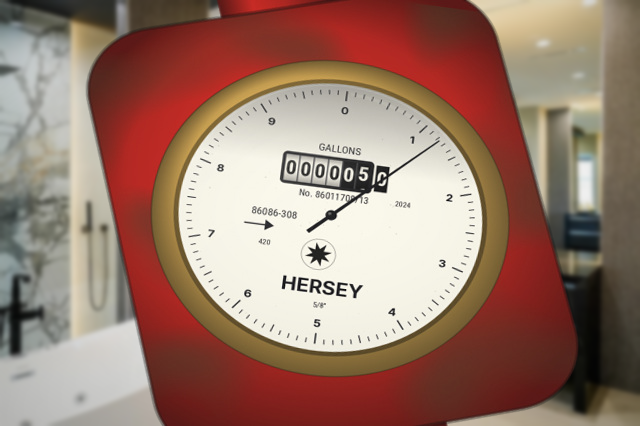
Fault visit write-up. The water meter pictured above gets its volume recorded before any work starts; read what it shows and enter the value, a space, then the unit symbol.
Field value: 51.2 gal
